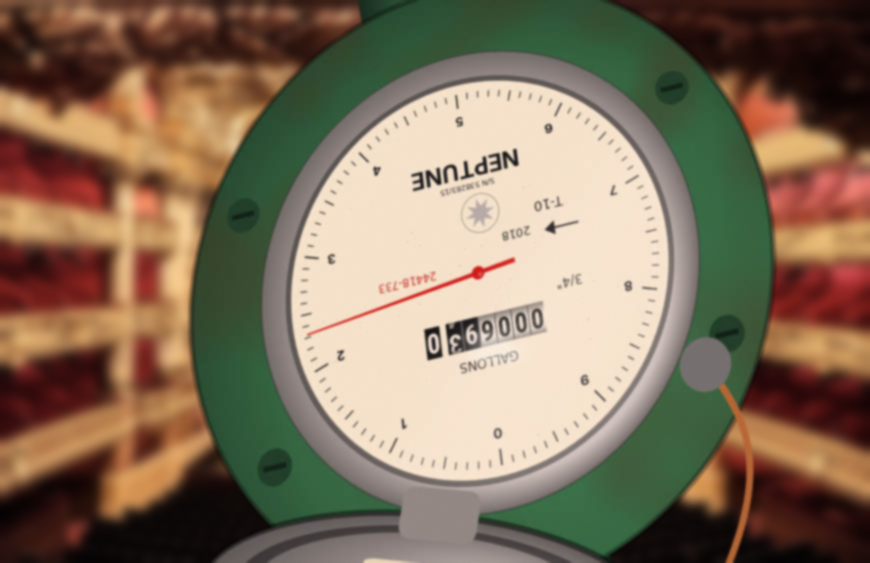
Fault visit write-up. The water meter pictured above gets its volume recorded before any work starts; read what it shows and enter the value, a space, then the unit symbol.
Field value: 6932.3 gal
